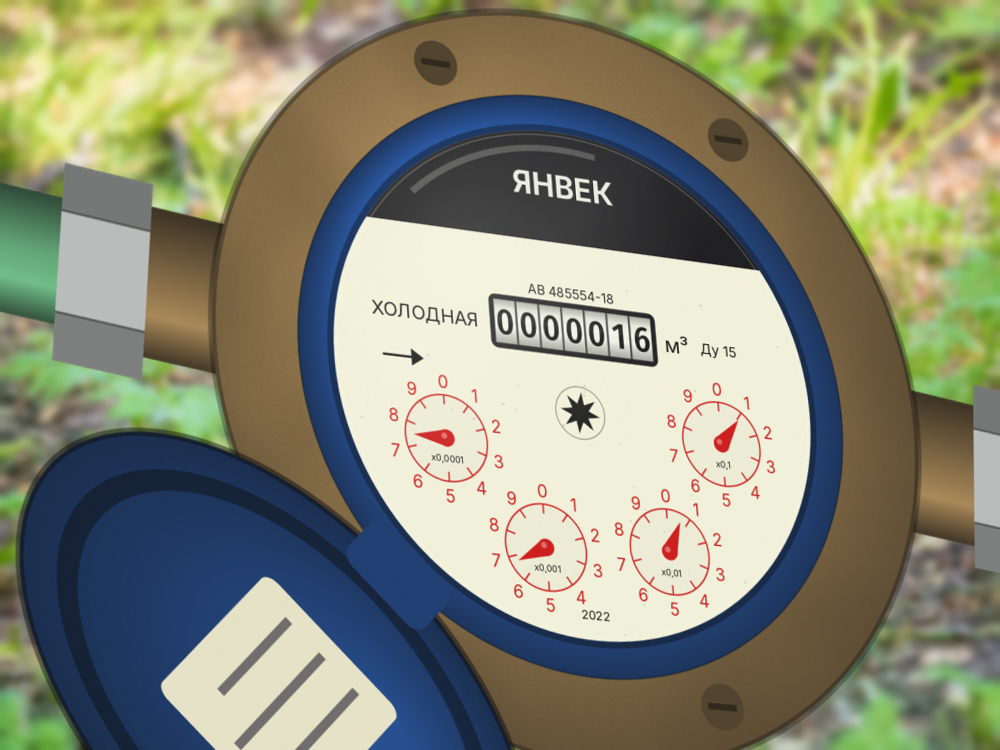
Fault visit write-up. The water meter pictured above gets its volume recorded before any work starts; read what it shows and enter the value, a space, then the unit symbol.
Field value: 16.1067 m³
